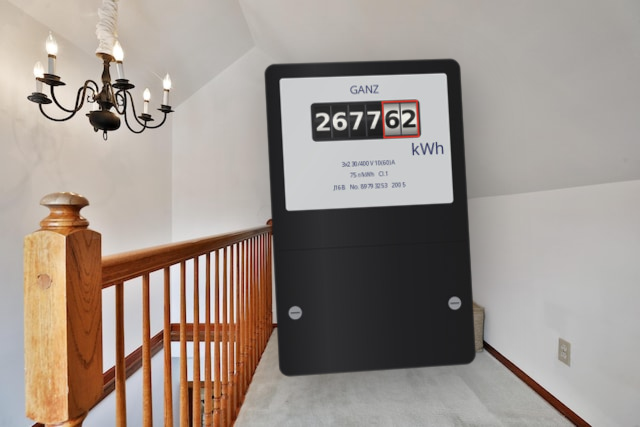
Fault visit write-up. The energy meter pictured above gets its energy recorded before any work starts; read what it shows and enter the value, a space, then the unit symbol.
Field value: 2677.62 kWh
